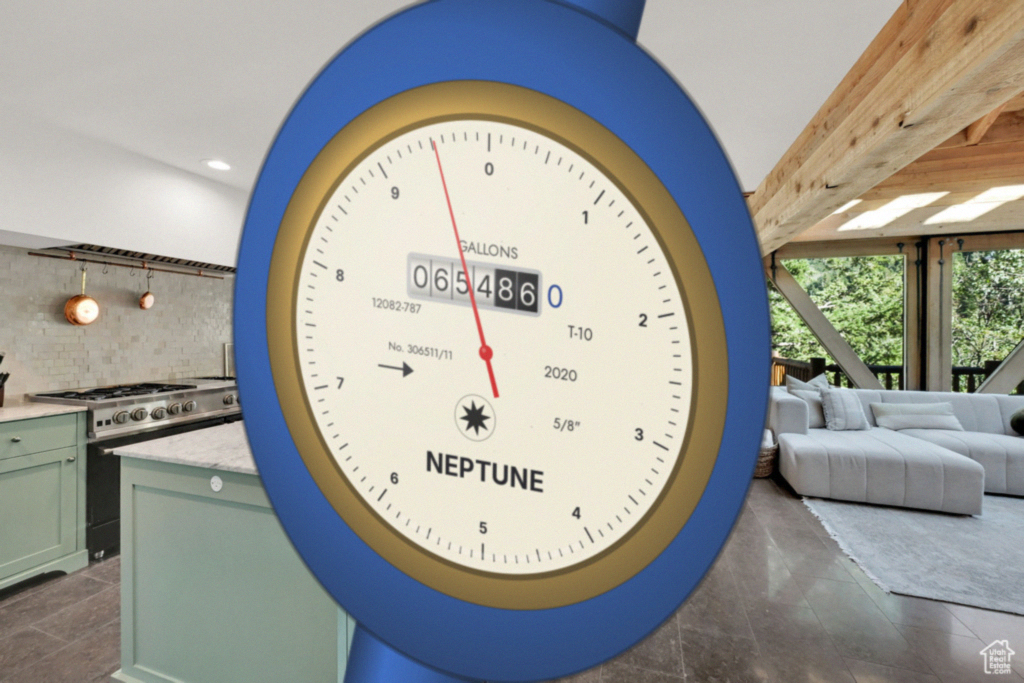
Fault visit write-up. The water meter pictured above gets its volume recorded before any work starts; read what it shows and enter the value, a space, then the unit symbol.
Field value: 654859.5 gal
